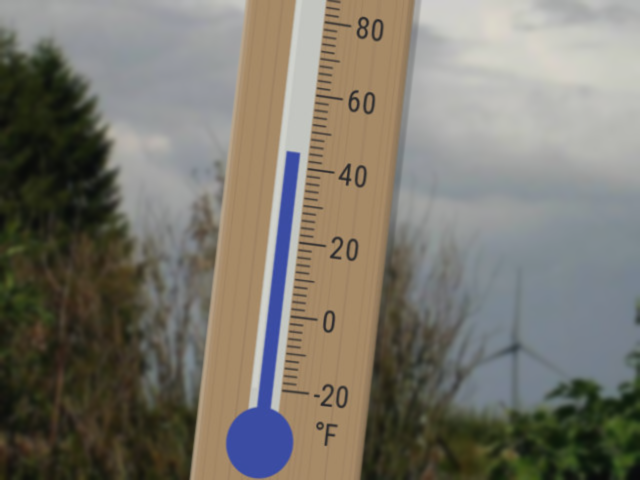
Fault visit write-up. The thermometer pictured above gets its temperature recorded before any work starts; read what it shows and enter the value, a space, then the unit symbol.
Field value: 44 °F
